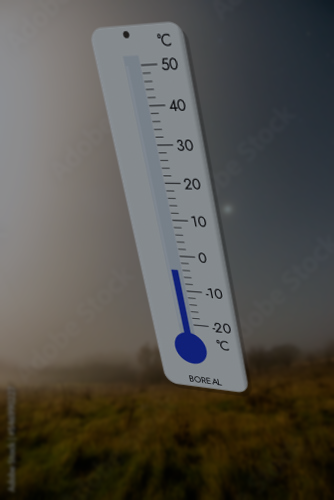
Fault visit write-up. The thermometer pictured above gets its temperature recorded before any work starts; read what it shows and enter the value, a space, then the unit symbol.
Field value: -4 °C
